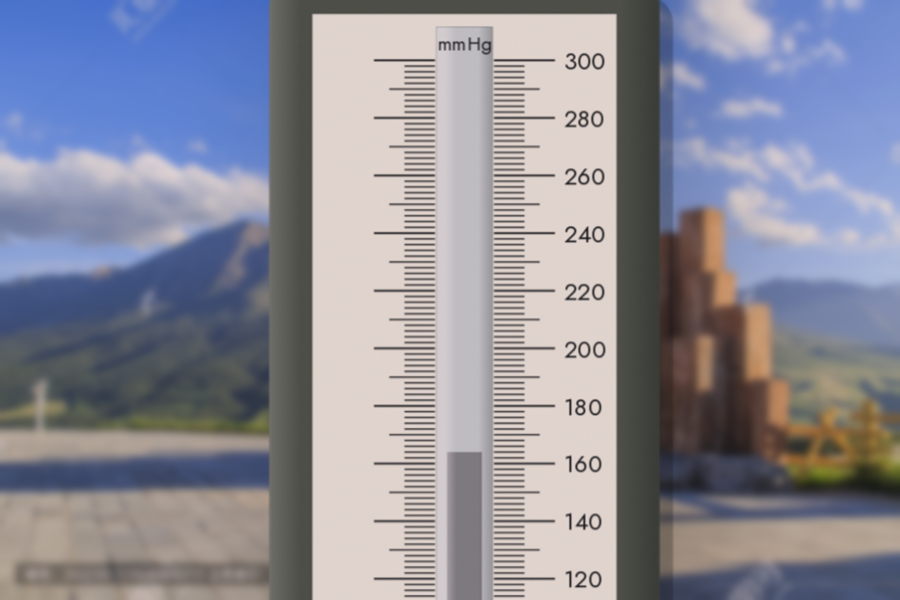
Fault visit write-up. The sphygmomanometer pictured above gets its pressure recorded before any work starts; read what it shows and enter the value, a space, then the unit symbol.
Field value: 164 mmHg
